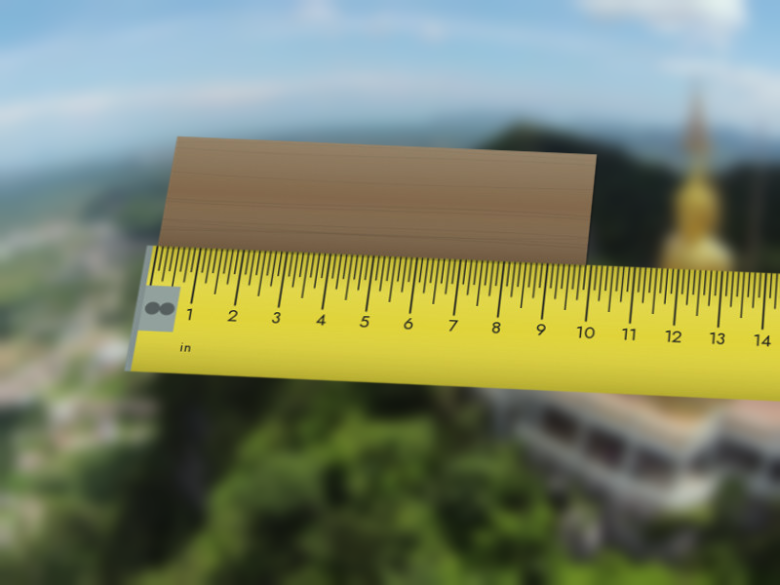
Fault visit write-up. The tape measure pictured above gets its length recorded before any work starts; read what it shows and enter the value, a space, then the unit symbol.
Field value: 9.875 in
